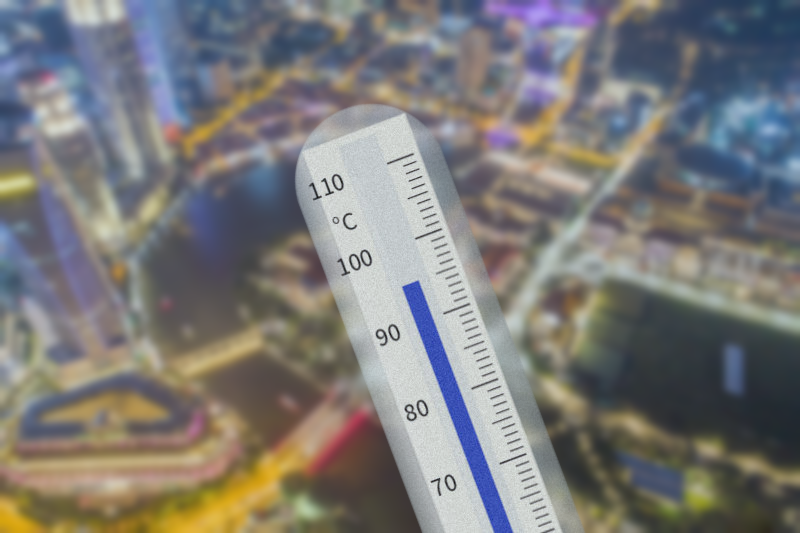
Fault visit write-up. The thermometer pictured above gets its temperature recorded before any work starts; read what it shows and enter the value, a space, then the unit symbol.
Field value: 95 °C
